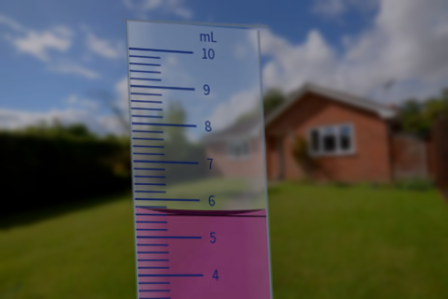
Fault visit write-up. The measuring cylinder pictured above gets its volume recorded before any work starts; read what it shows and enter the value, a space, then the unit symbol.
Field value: 5.6 mL
